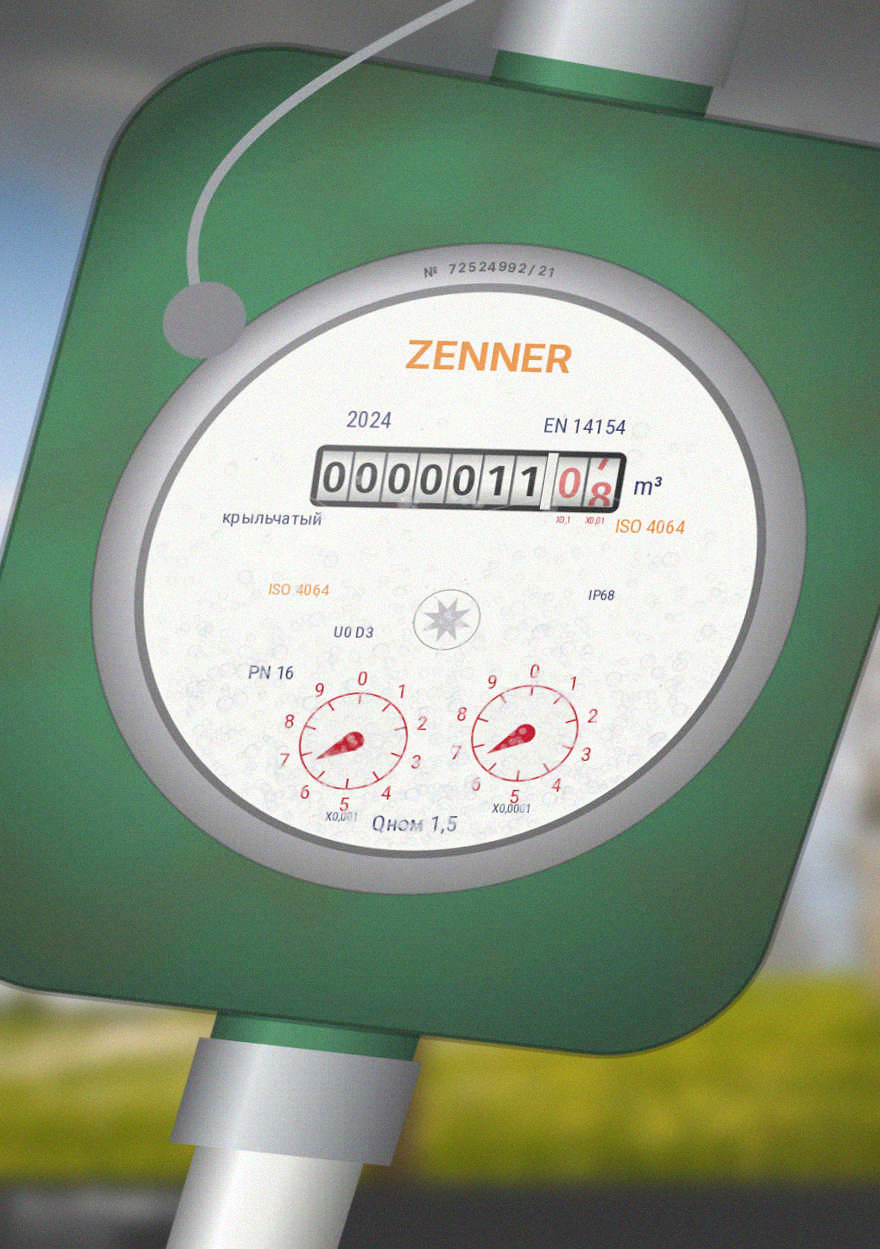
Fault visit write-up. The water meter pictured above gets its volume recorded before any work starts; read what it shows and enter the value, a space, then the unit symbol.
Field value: 11.0766 m³
